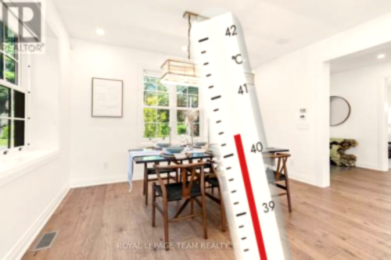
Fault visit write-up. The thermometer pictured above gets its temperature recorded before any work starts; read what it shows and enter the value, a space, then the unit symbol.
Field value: 40.3 °C
